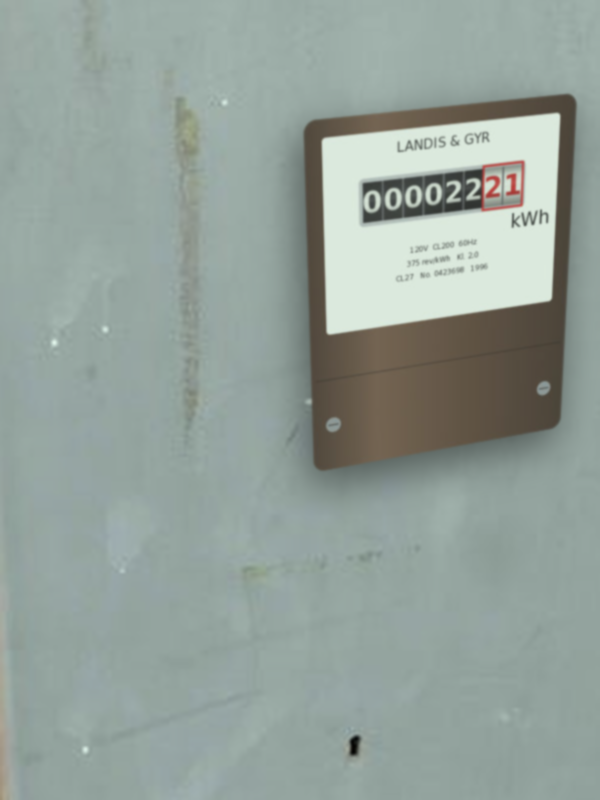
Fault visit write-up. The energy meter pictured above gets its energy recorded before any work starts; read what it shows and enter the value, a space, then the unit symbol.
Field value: 22.21 kWh
